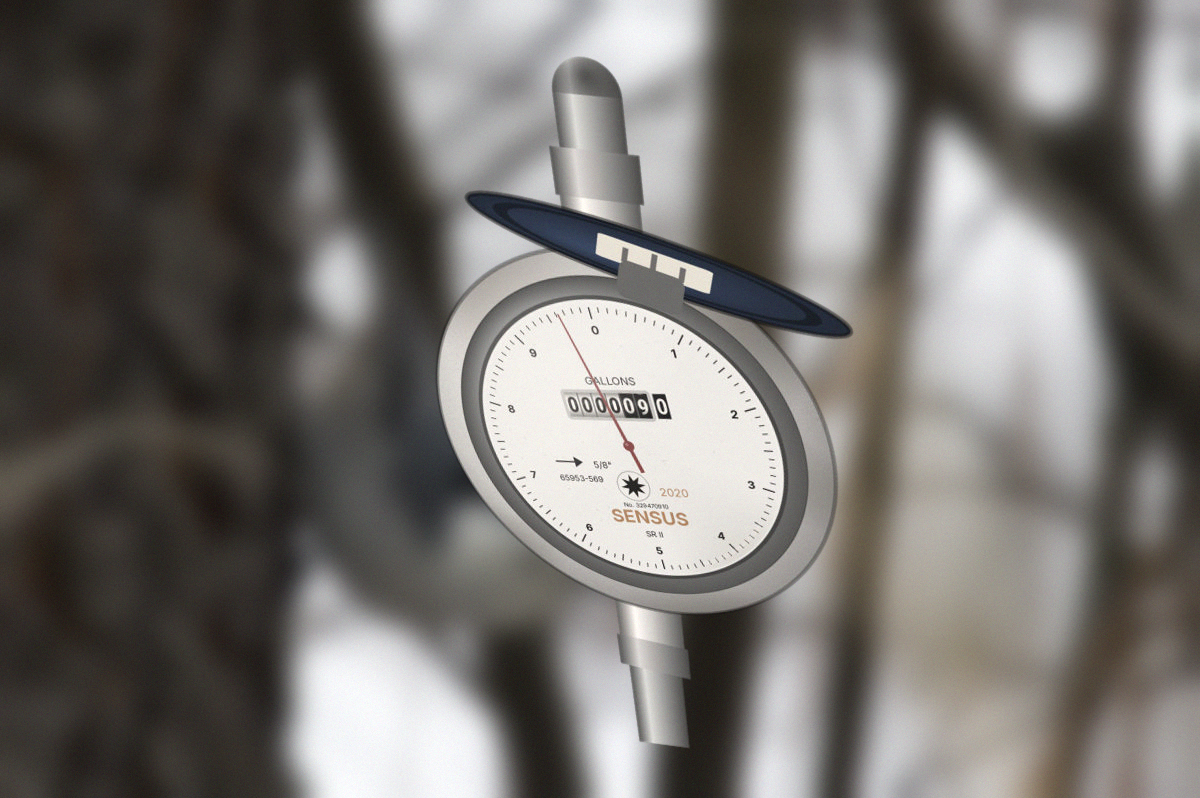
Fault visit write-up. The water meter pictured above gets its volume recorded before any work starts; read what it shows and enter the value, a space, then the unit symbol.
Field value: 89.6 gal
